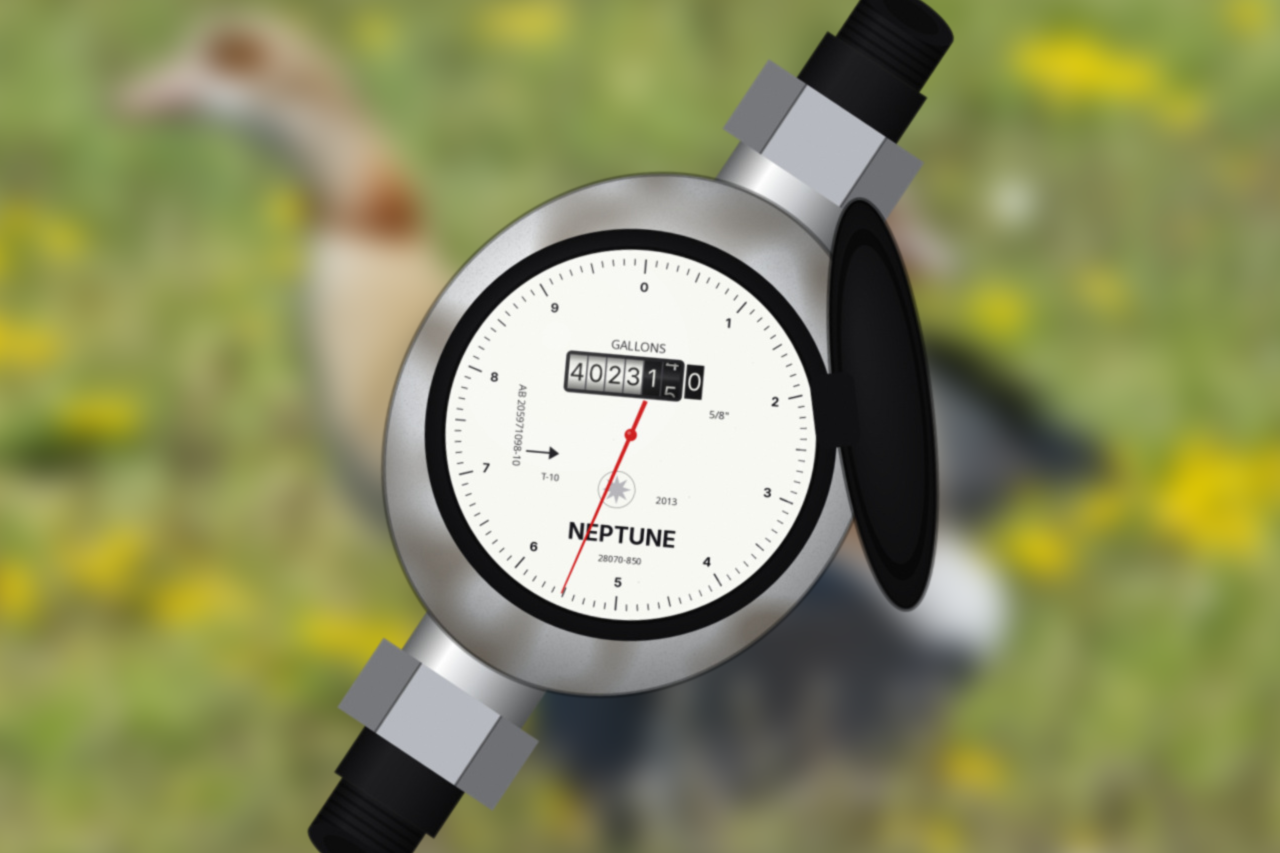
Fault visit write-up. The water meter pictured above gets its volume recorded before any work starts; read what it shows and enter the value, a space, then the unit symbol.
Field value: 4023145.5 gal
